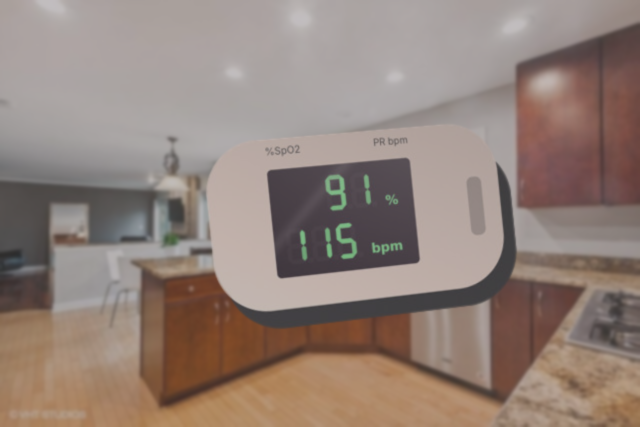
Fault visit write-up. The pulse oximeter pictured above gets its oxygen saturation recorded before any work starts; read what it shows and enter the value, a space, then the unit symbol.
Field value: 91 %
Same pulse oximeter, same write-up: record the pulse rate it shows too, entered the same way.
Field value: 115 bpm
